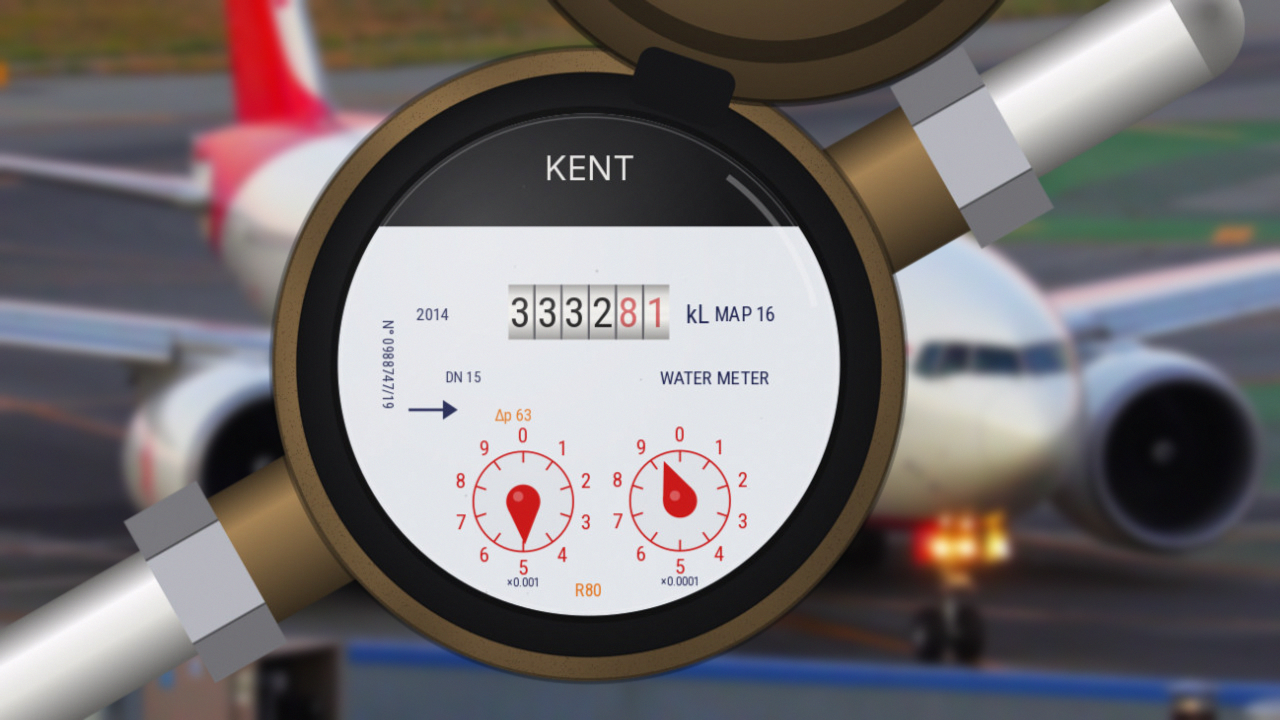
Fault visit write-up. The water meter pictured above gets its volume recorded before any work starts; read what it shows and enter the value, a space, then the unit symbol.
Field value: 3332.8149 kL
